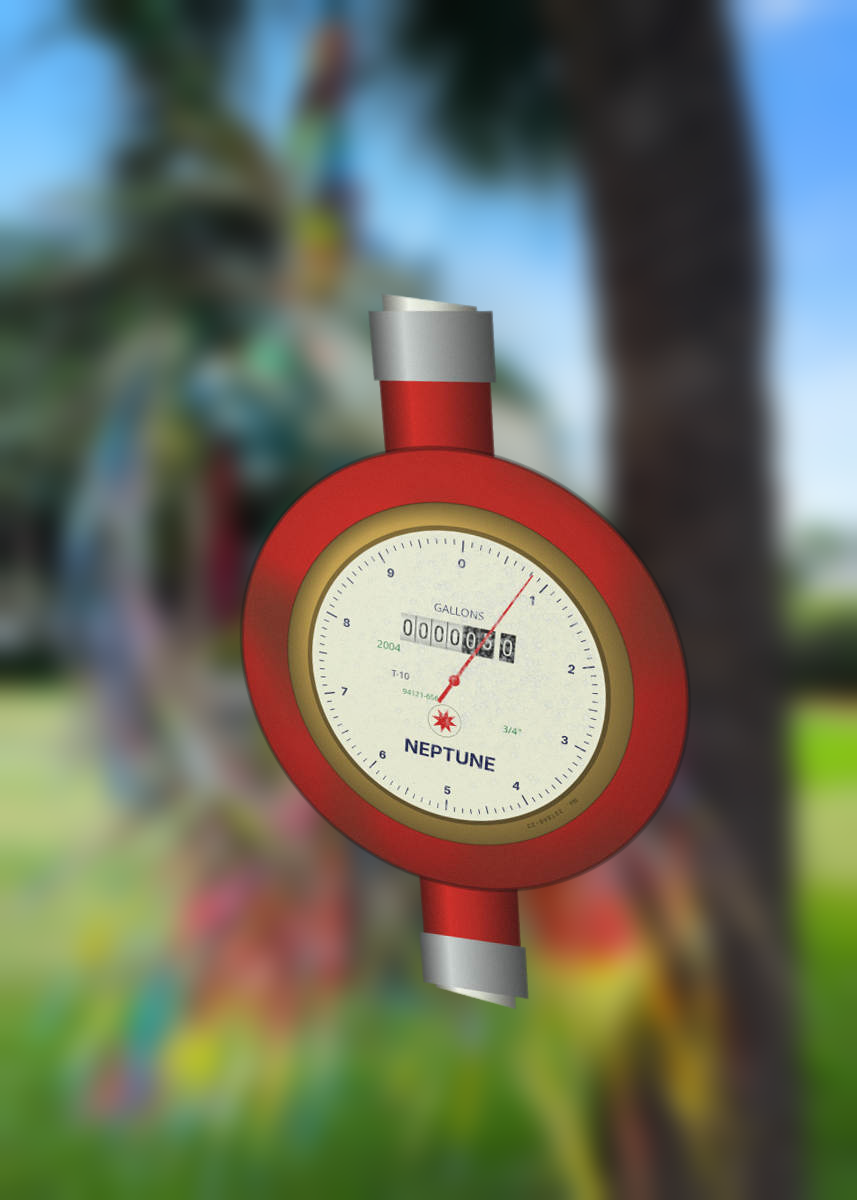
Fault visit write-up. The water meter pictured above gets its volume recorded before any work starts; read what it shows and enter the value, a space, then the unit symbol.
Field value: 50.8 gal
